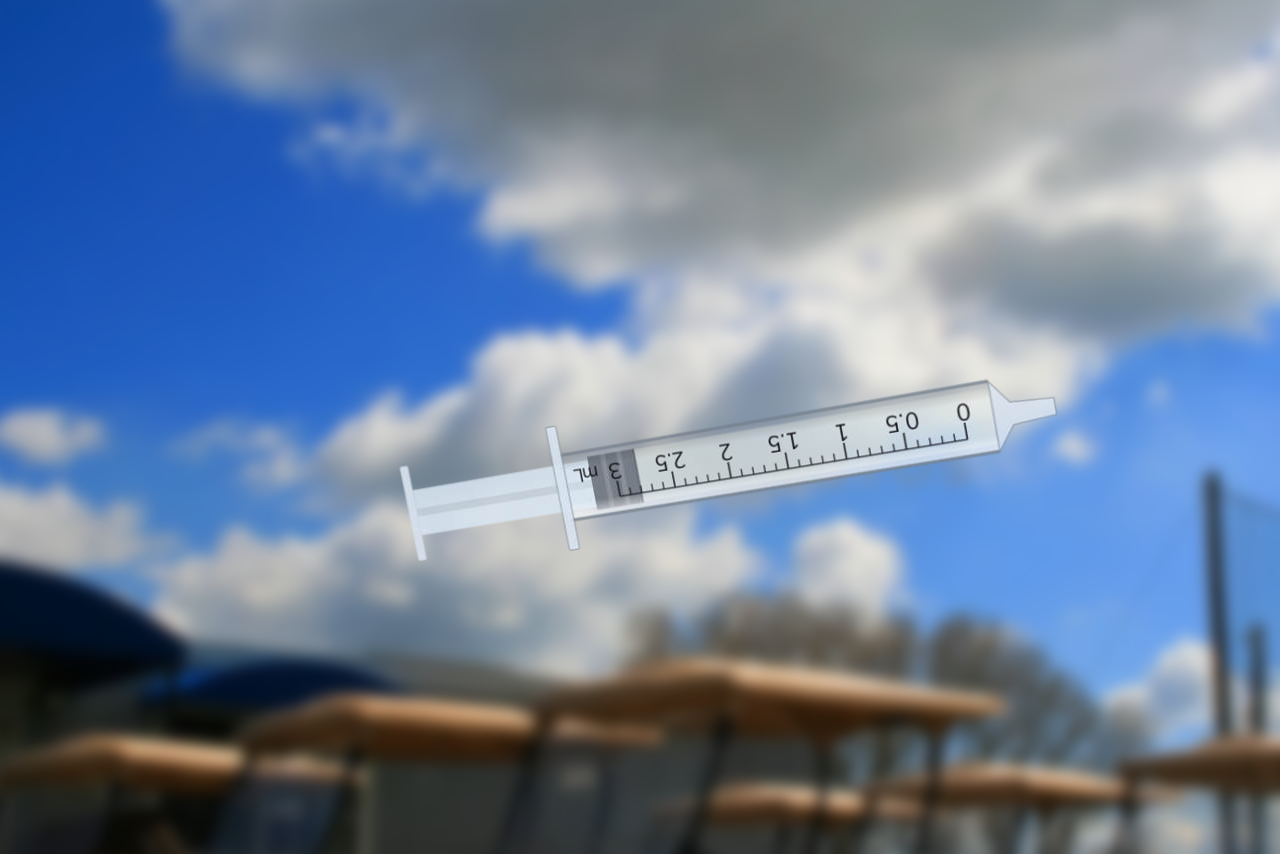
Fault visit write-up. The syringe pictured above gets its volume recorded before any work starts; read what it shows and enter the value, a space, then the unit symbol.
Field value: 2.8 mL
